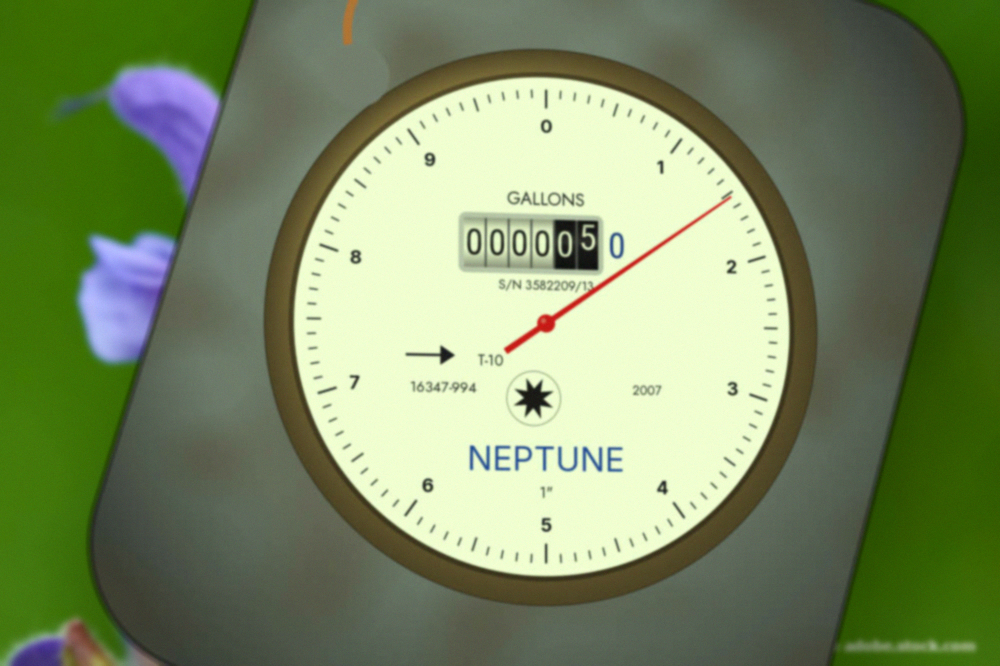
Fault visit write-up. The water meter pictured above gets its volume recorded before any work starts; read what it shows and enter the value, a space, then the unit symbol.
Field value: 51.5 gal
